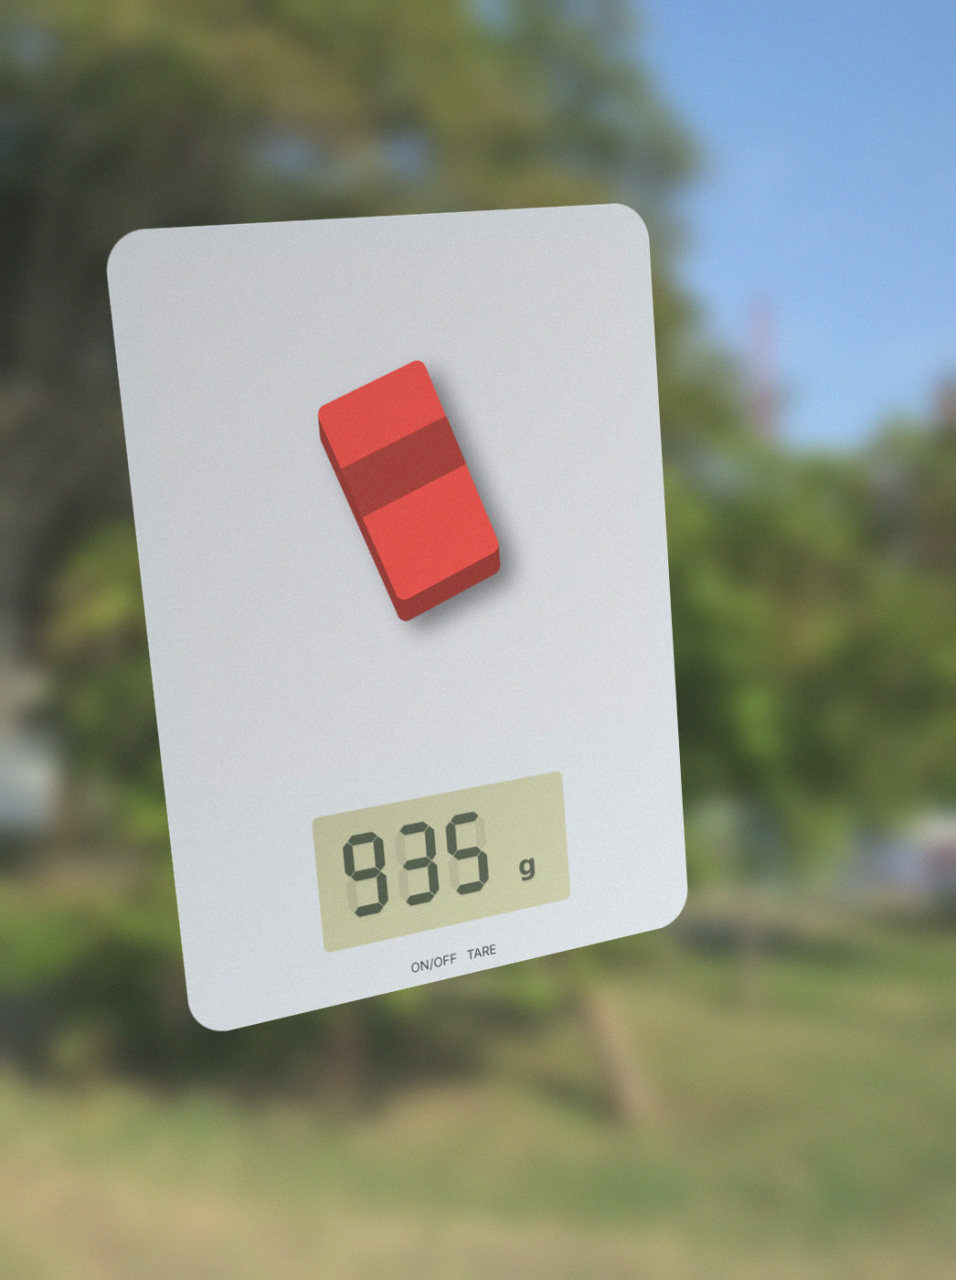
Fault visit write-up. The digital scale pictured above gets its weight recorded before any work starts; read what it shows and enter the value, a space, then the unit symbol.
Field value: 935 g
